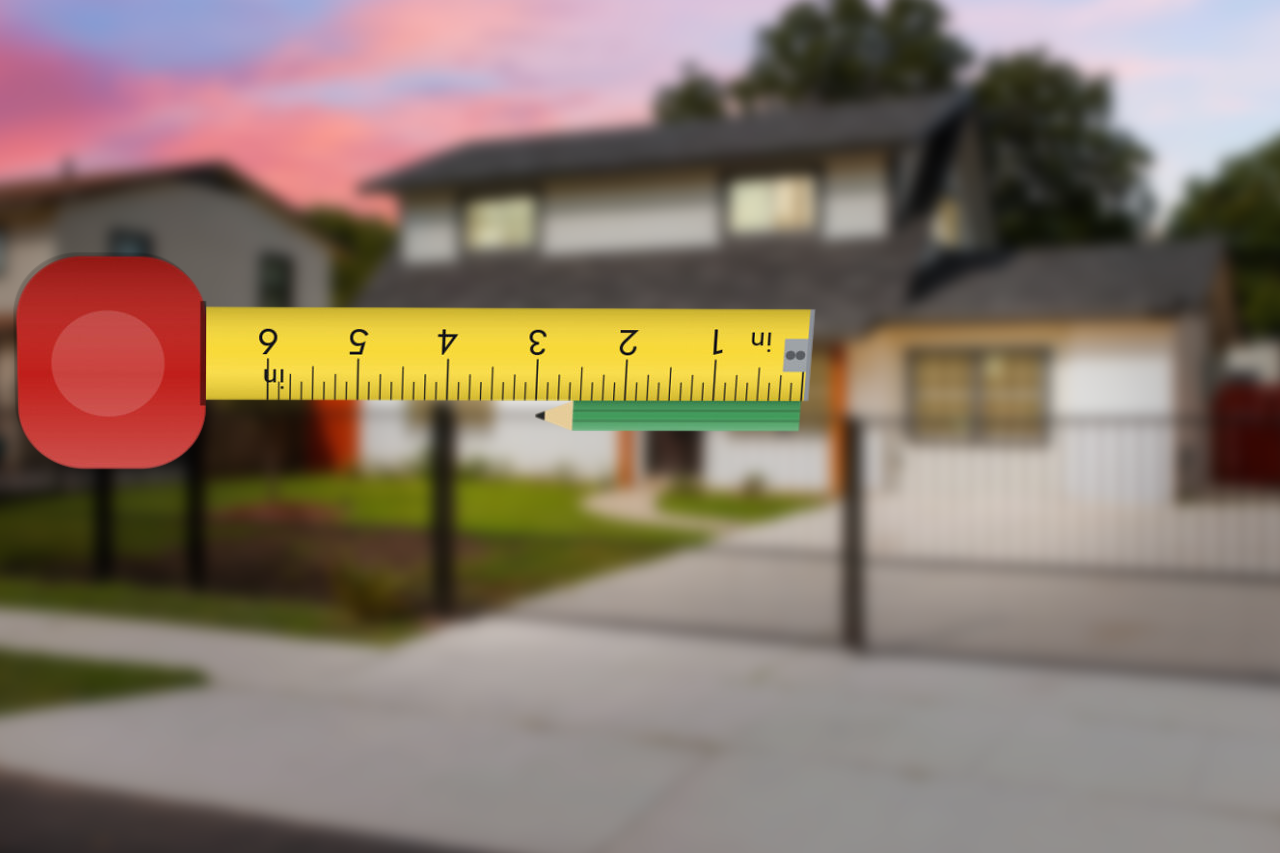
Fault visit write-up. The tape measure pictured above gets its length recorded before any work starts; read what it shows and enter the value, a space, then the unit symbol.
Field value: 3 in
